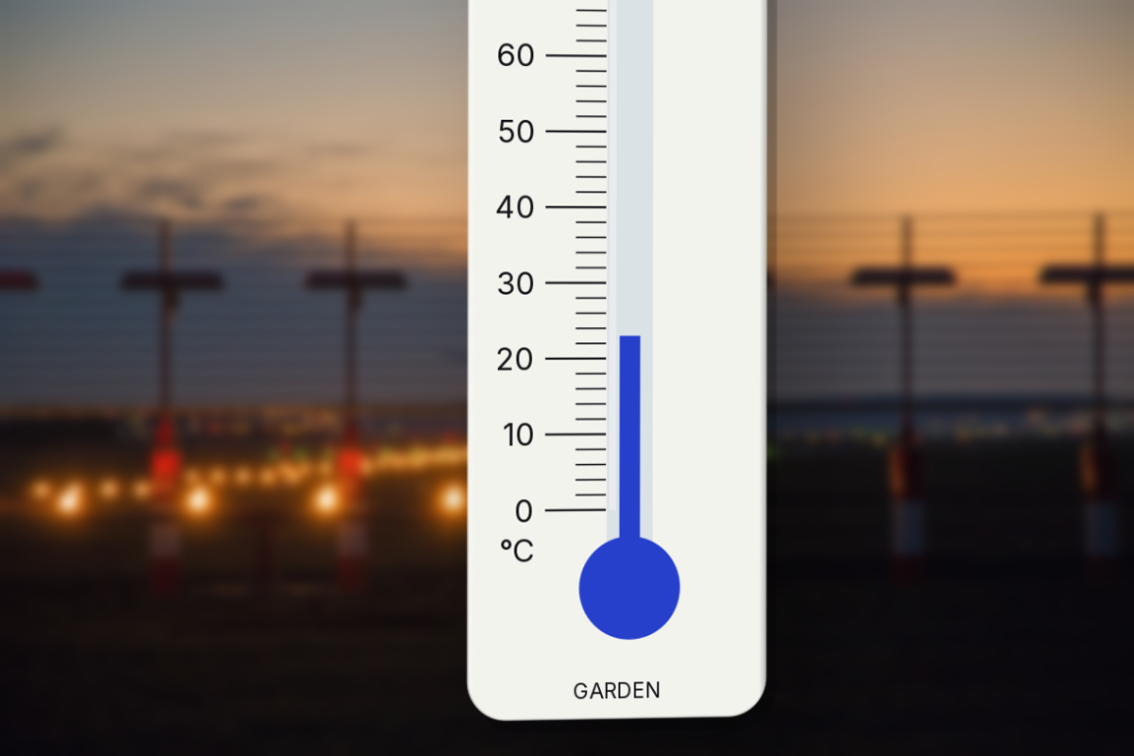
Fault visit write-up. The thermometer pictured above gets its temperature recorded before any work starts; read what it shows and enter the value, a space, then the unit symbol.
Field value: 23 °C
